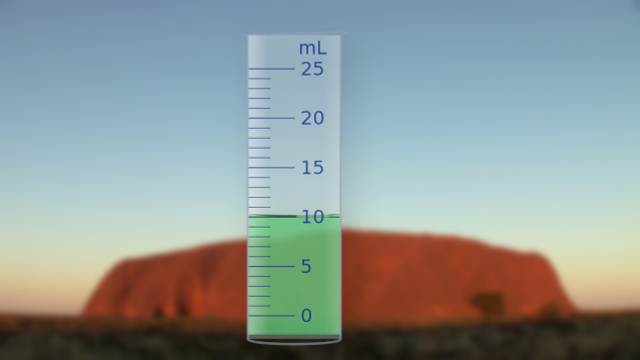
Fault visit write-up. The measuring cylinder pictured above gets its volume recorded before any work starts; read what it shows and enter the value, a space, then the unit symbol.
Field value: 10 mL
